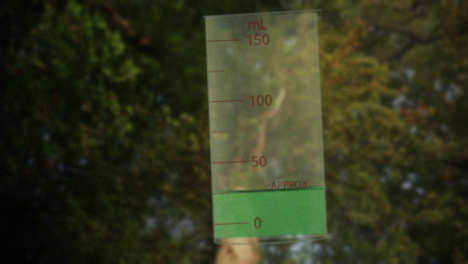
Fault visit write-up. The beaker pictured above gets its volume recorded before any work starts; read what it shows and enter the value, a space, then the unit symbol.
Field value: 25 mL
